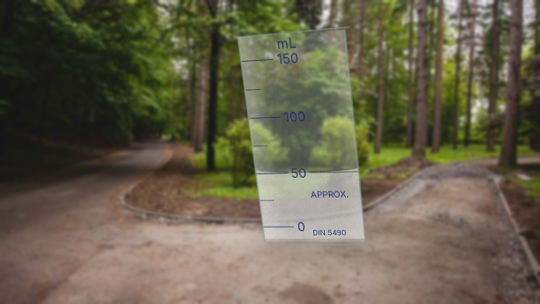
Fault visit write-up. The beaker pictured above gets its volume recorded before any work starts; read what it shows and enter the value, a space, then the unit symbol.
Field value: 50 mL
